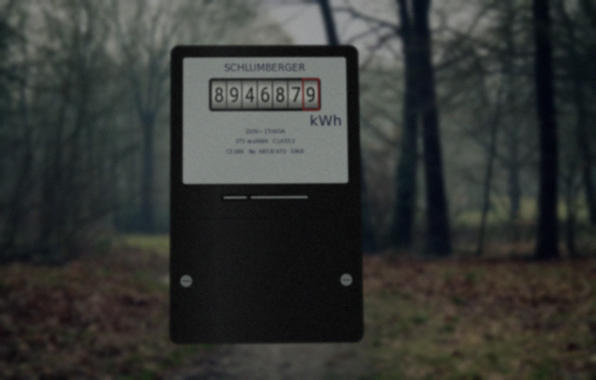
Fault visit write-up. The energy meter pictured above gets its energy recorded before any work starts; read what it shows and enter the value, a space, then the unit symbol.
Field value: 894687.9 kWh
